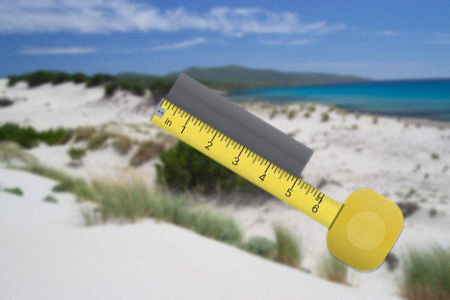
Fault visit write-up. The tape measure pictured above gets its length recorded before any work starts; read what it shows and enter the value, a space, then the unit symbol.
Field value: 5 in
